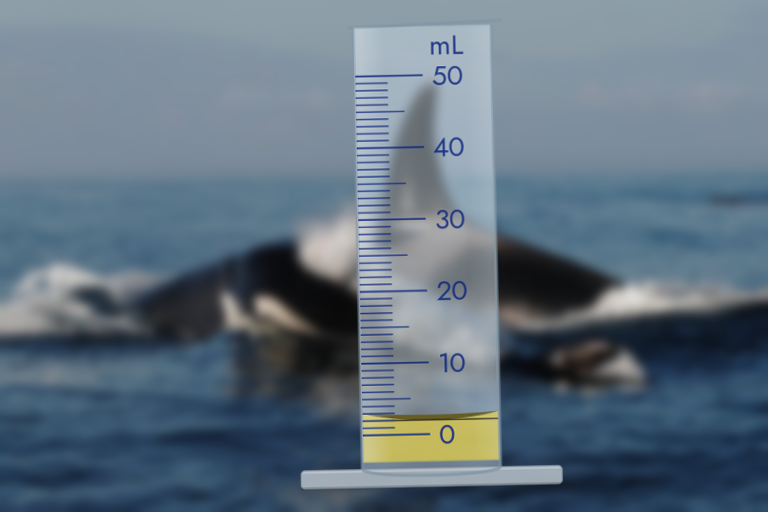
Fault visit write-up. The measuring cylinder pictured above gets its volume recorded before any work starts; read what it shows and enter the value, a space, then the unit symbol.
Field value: 2 mL
